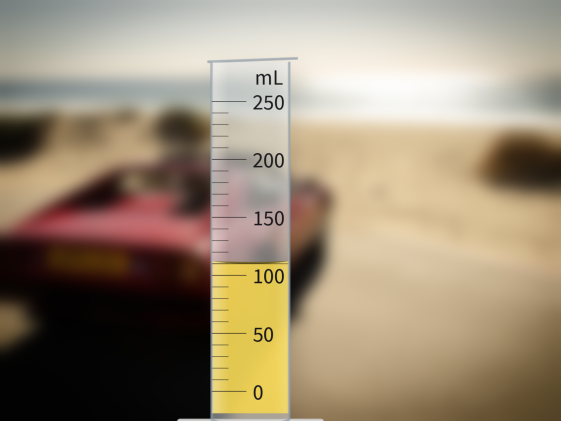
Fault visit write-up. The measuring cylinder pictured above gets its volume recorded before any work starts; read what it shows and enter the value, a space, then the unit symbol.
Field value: 110 mL
